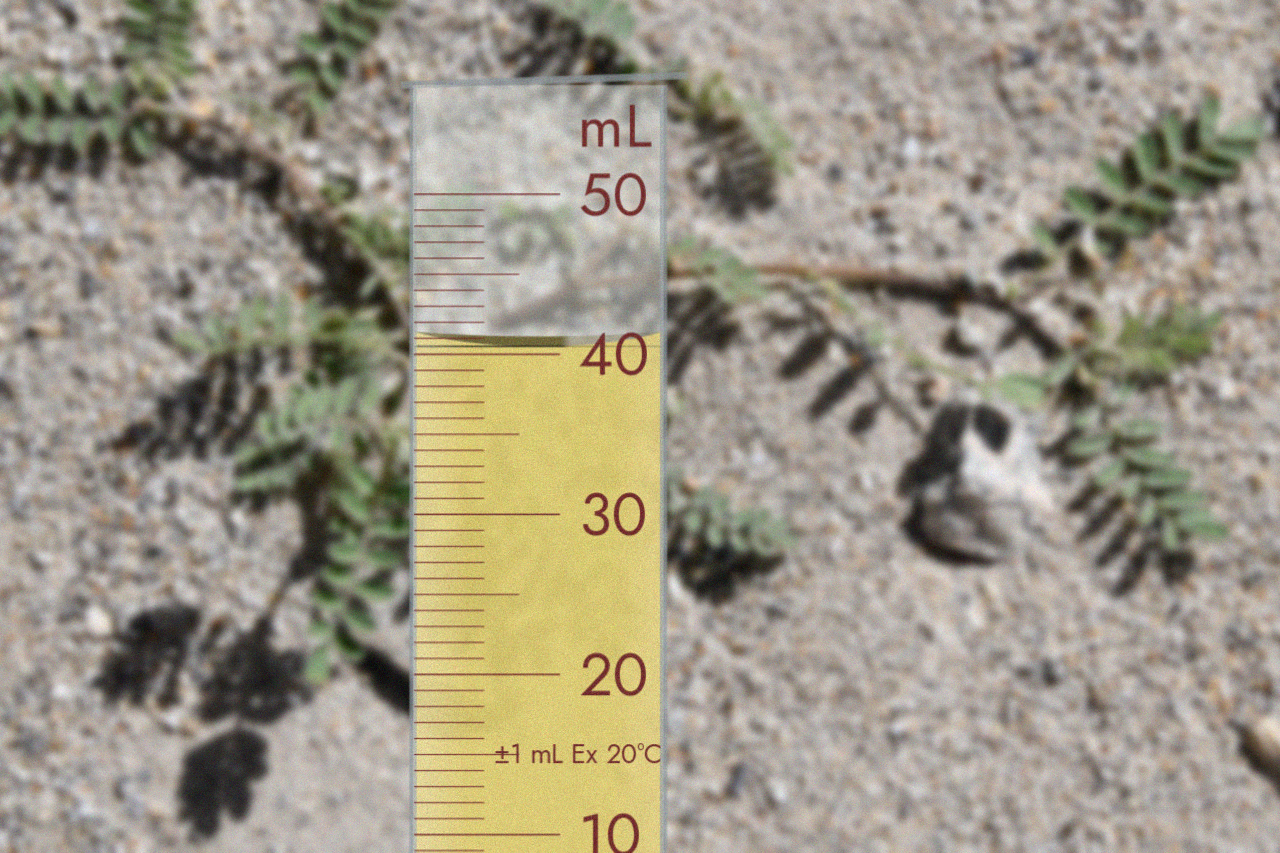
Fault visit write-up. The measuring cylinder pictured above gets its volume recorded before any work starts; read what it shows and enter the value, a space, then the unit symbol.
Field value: 40.5 mL
